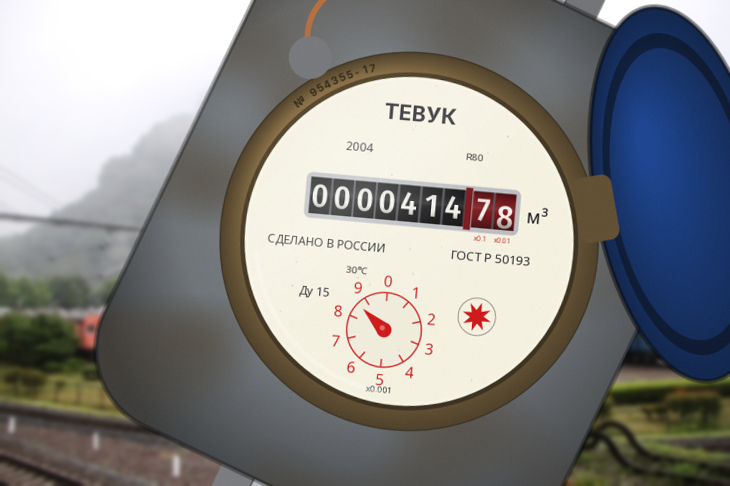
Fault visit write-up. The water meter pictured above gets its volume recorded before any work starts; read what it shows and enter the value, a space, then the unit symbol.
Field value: 414.778 m³
